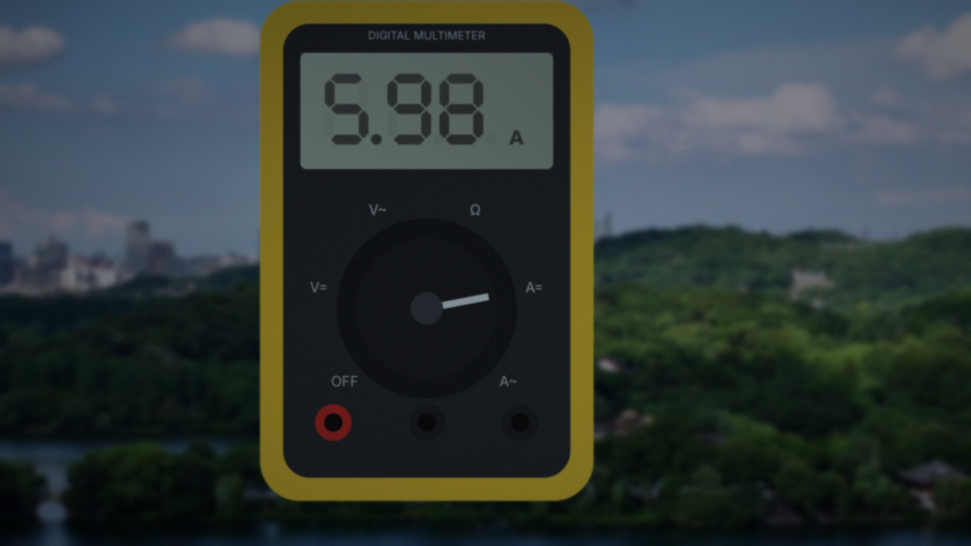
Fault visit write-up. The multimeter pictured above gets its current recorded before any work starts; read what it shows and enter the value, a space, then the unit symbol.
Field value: 5.98 A
